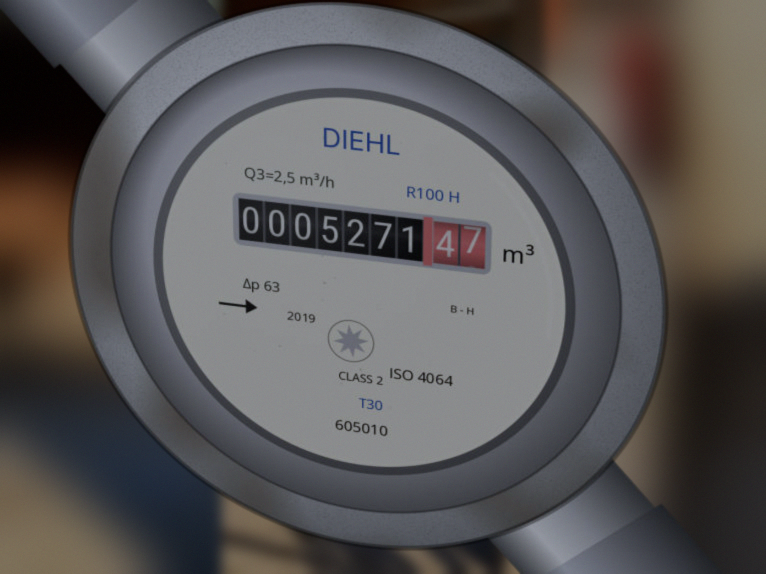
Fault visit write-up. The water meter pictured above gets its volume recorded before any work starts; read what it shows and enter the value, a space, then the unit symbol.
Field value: 5271.47 m³
